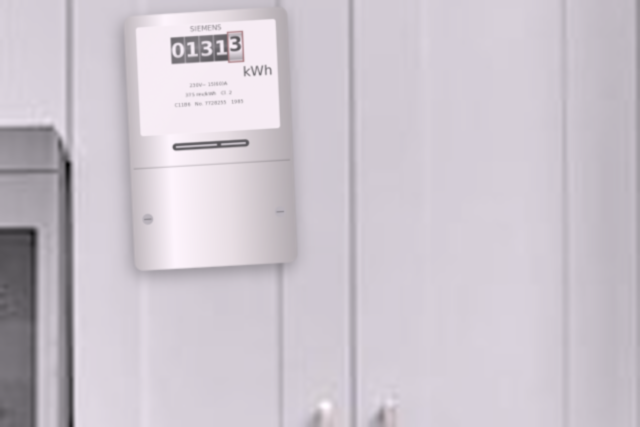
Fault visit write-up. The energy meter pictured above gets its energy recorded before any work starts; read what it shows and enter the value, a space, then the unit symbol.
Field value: 131.3 kWh
